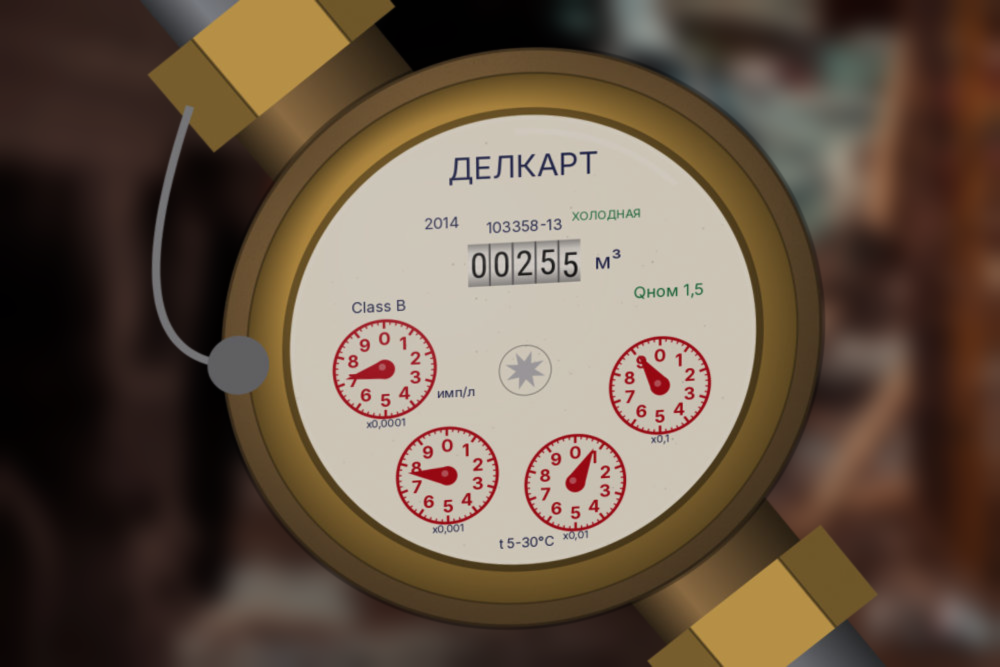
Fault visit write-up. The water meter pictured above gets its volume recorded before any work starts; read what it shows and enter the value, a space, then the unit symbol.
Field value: 254.9077 m³
